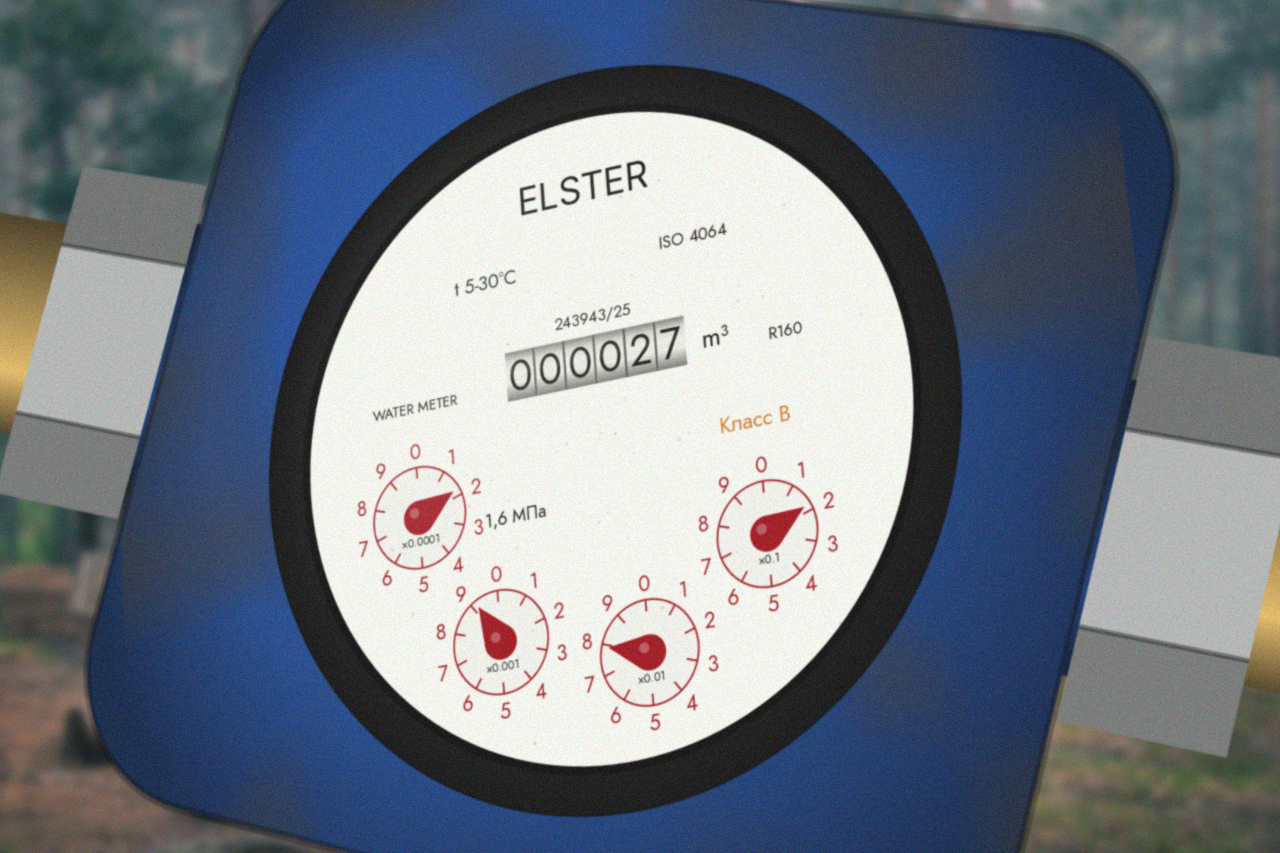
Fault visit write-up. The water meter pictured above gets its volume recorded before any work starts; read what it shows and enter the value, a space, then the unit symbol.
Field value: 27.1791 m³
